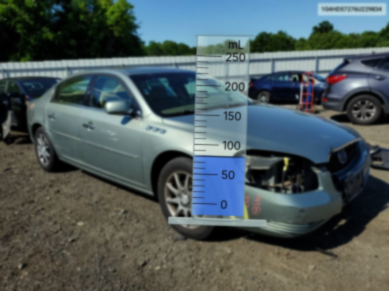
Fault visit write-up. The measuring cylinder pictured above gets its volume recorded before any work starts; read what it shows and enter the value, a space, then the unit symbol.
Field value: 80 mL
